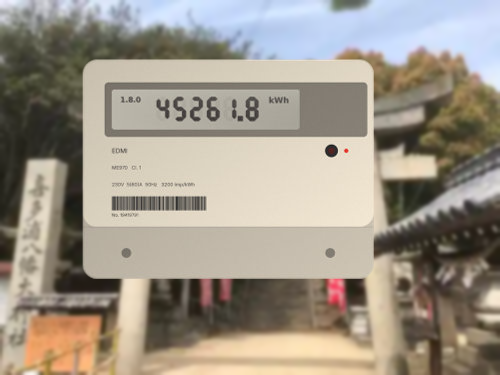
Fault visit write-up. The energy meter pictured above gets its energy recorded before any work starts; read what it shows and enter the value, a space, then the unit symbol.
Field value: 45261.8 kWh
